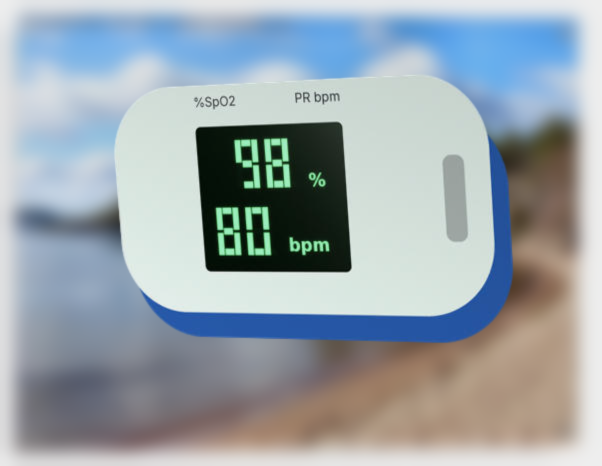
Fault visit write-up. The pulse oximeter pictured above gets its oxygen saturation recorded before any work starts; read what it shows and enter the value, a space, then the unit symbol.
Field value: 98 %
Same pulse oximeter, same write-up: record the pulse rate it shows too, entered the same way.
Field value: 80 bpm
